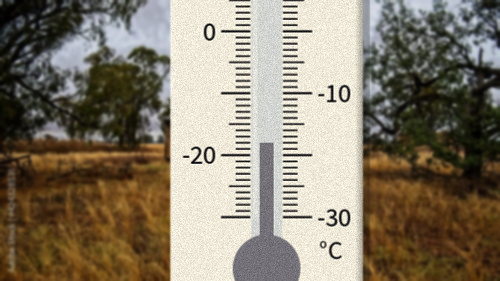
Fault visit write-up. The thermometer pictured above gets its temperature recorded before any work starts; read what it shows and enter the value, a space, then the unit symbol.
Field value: -18 °C
